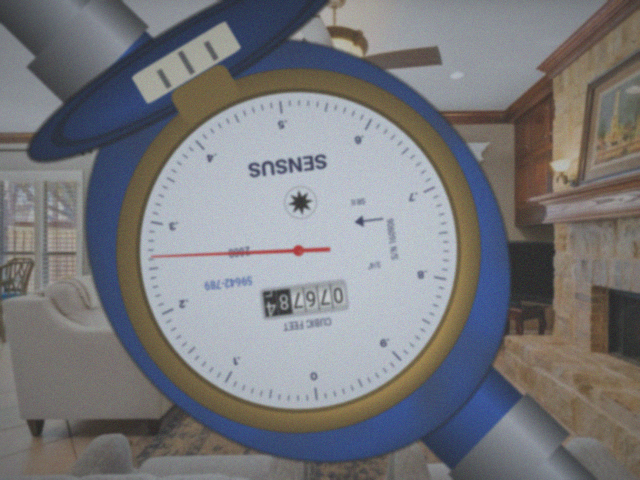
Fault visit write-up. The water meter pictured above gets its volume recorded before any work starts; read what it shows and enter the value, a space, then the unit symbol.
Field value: 76784.26 ft³
